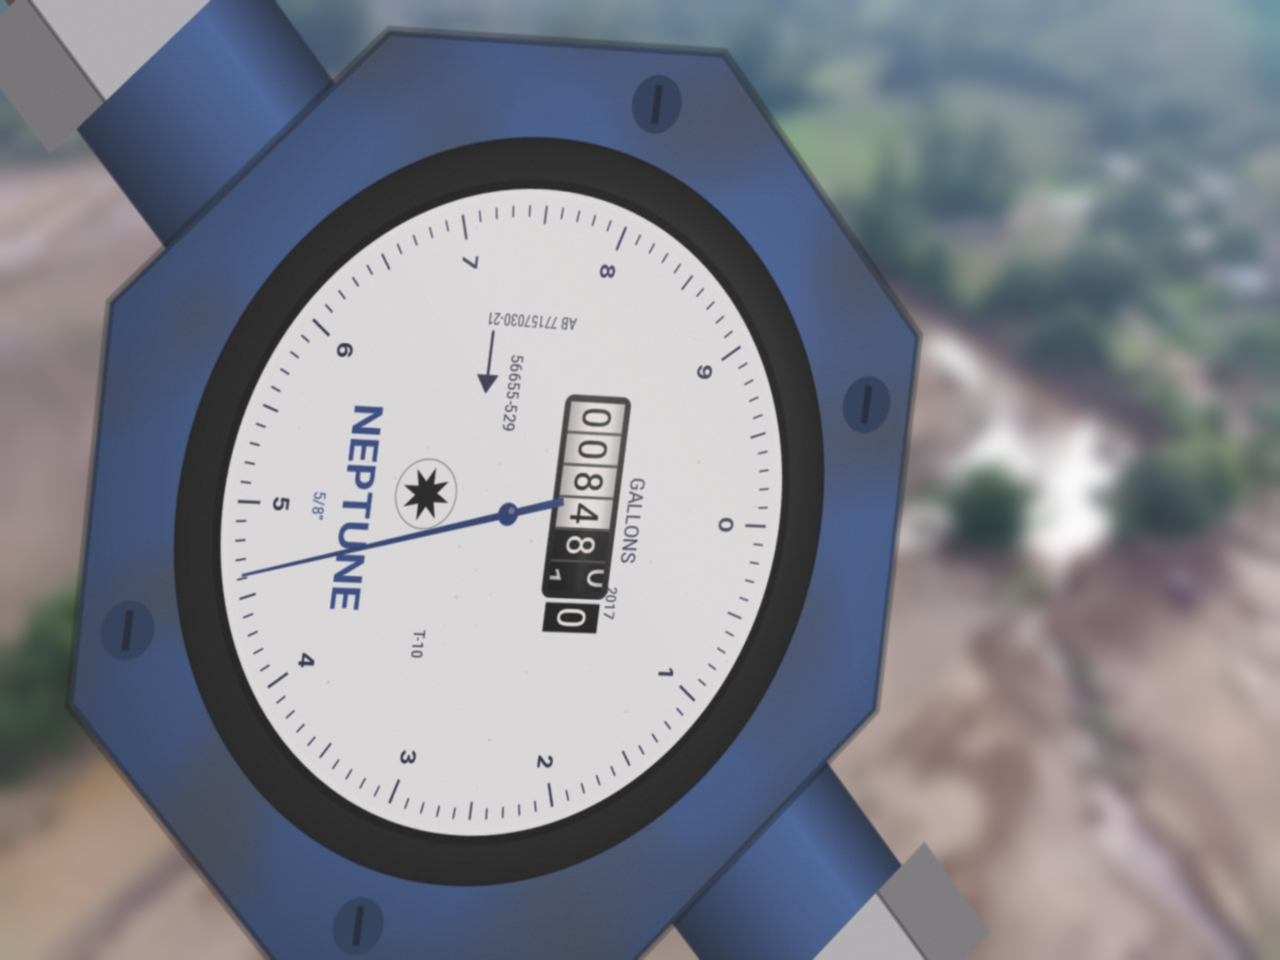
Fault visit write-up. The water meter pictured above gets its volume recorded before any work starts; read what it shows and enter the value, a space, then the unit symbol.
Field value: 84804.6 gal
